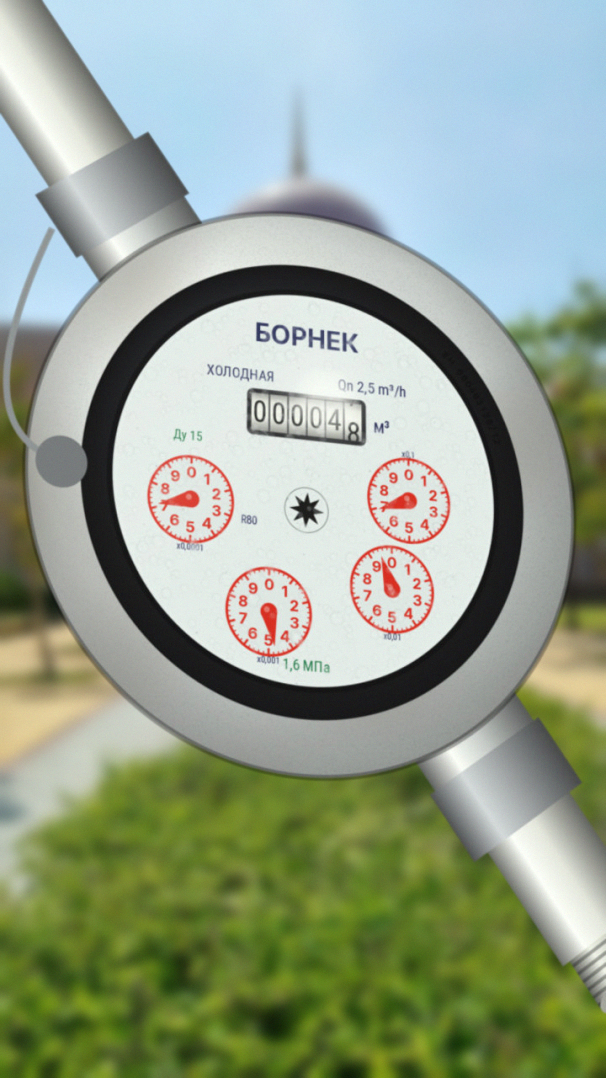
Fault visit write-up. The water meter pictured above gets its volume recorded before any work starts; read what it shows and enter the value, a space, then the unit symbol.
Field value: 47.6947 m³
